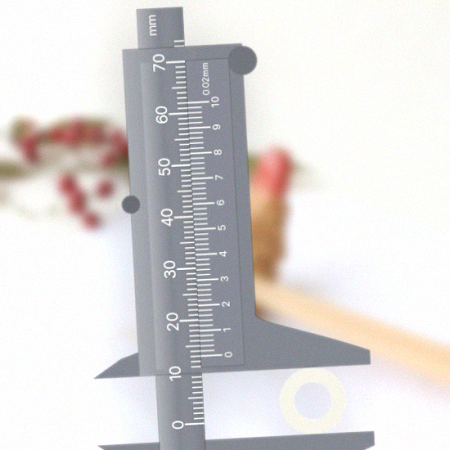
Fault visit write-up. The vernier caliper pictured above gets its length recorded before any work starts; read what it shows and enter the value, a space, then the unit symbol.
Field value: 13.0 mm
